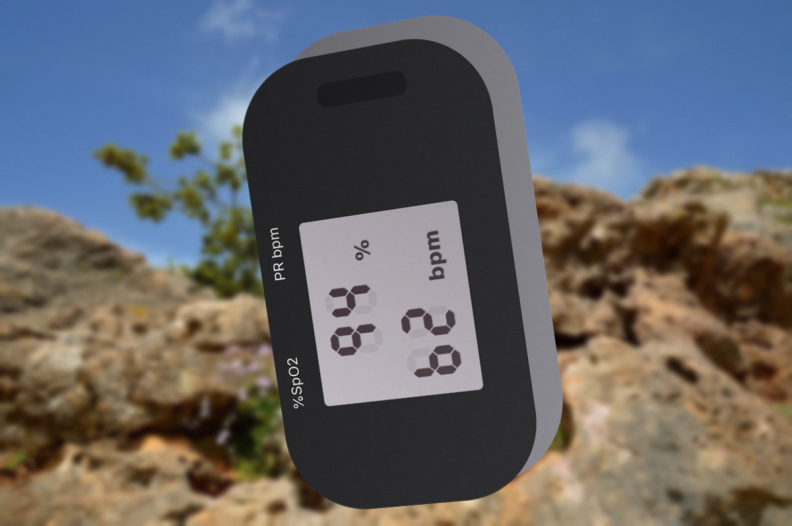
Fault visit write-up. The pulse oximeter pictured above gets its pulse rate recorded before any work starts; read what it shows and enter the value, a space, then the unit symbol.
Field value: 62 bpm
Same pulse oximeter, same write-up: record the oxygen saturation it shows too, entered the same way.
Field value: 94 %
